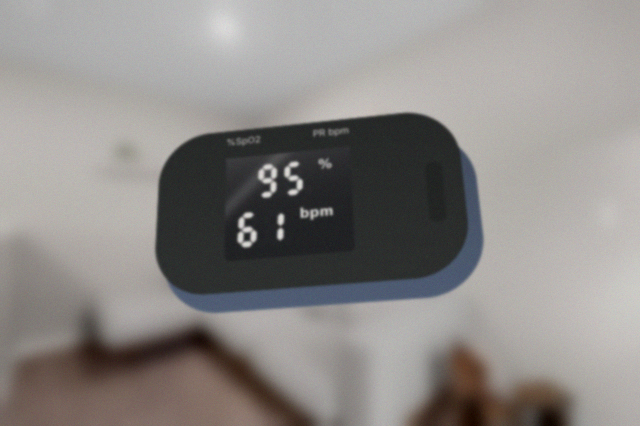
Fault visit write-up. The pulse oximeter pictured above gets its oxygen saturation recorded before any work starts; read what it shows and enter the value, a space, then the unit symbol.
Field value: 95 %
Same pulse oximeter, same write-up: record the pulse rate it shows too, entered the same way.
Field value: 61 bpm
